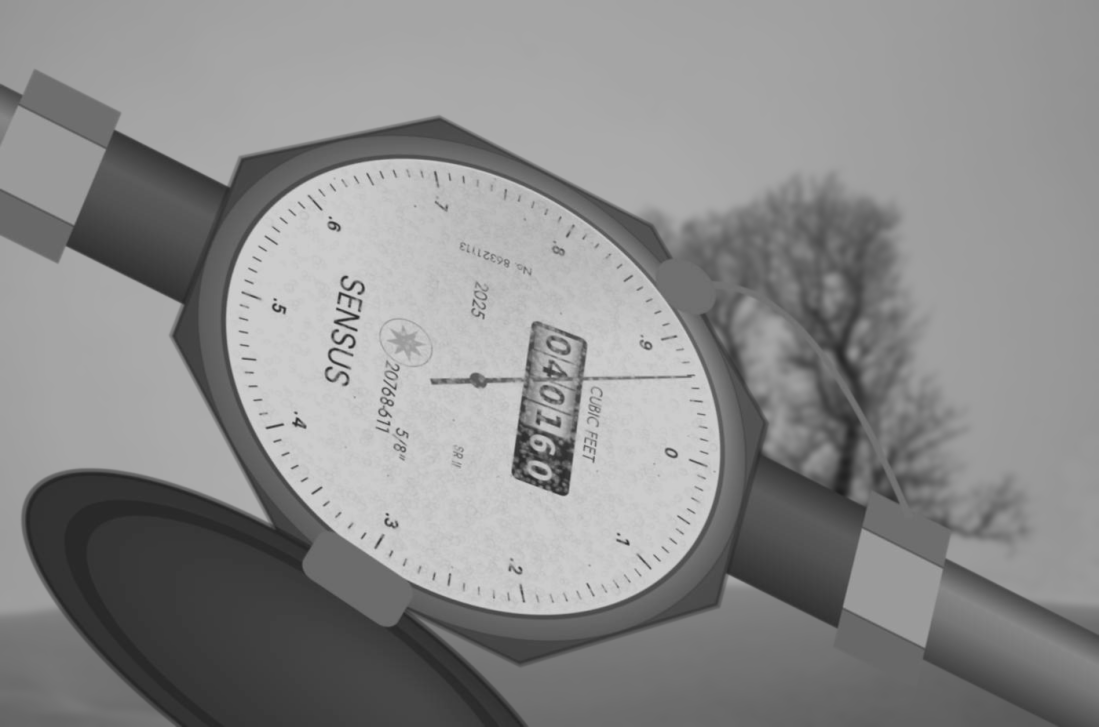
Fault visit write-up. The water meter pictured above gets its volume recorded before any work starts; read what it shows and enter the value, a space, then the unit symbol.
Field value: 40159.93 ft³
